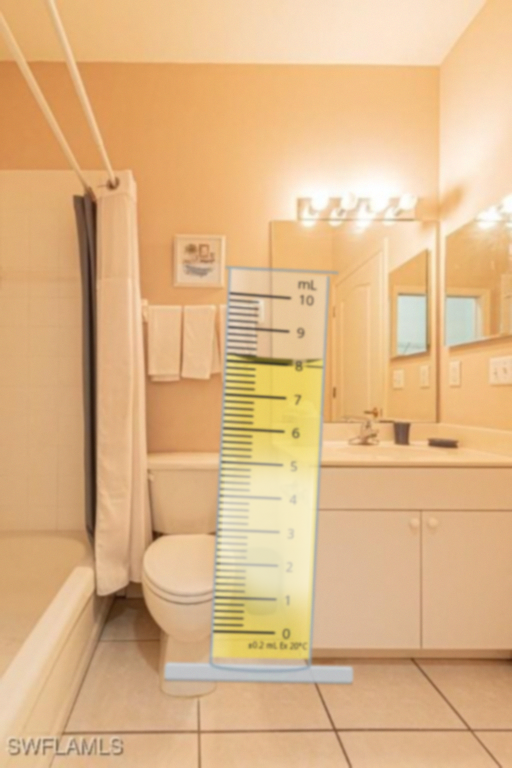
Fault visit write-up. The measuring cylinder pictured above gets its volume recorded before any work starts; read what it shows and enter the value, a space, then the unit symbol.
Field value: 8 mL
